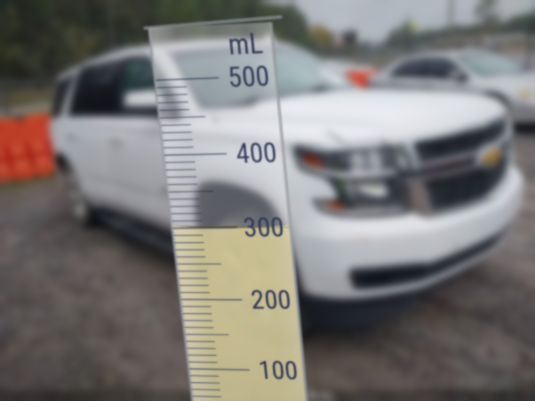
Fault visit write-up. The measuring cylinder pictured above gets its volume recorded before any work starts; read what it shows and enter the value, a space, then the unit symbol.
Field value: 300 mL
